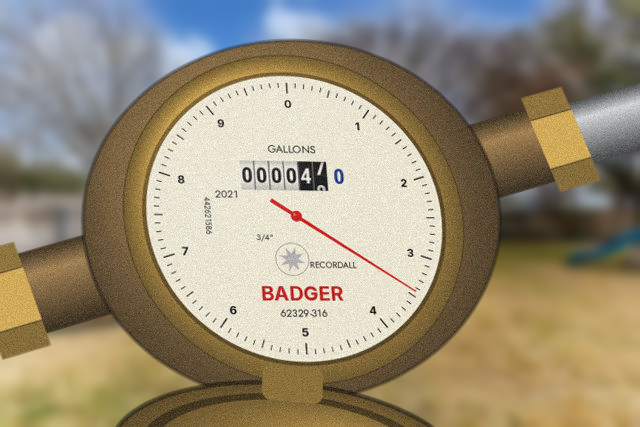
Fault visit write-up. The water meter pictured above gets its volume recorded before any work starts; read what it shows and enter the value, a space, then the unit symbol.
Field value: 473.4 gal
